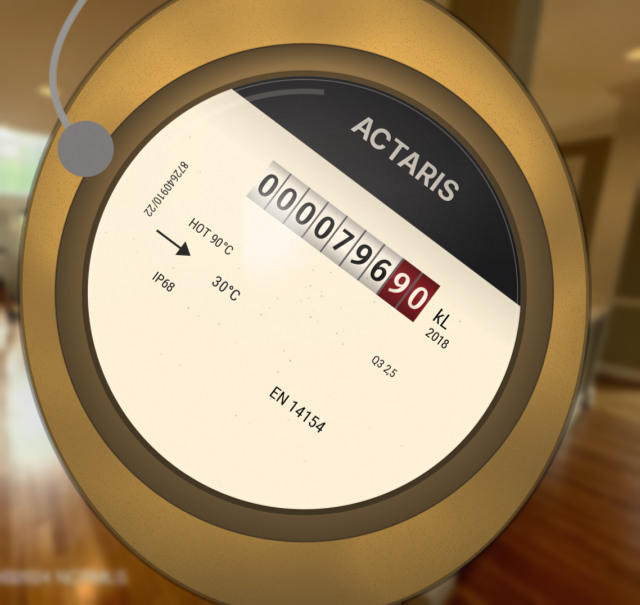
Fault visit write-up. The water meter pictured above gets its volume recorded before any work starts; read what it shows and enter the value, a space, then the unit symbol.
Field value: 796.90 kL
